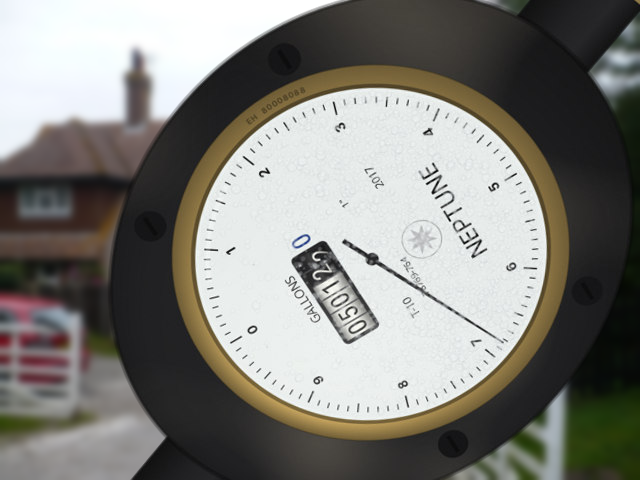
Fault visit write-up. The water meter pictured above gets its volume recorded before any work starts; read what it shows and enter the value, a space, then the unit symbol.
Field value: 501216.8 gal
